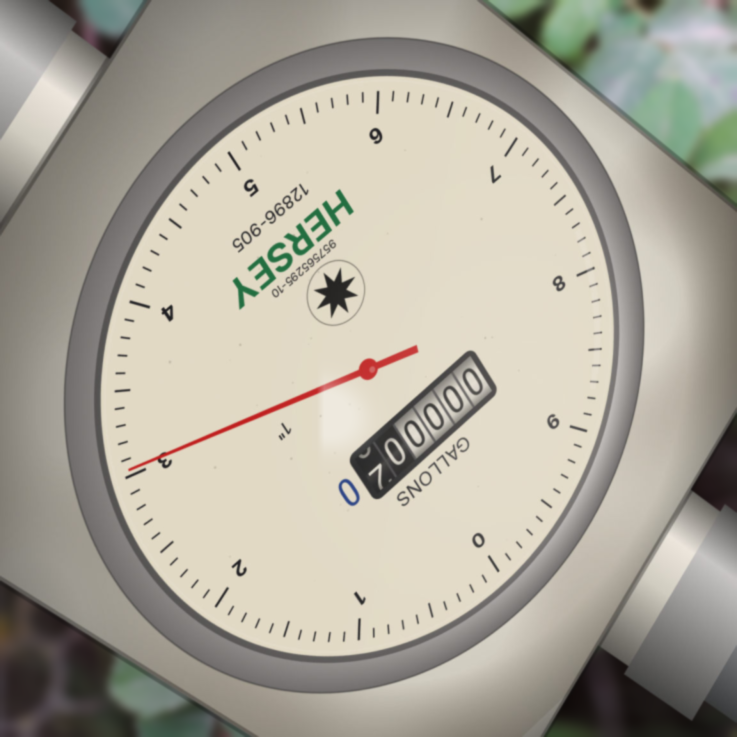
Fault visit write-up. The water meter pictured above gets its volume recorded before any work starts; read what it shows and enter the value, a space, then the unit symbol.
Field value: 23.0 gal
